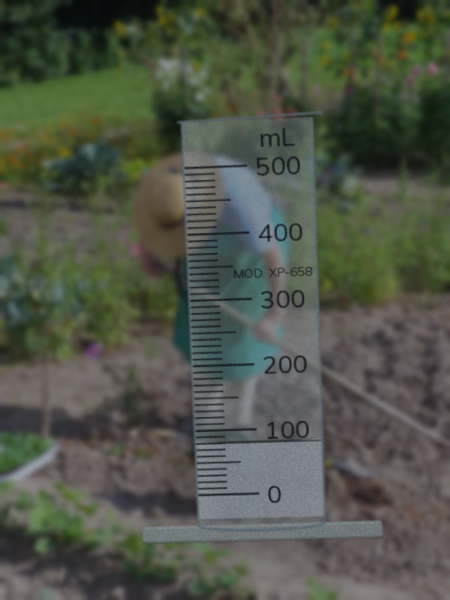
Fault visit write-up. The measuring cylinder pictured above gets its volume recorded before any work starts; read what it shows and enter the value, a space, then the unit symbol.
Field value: 80 mL
